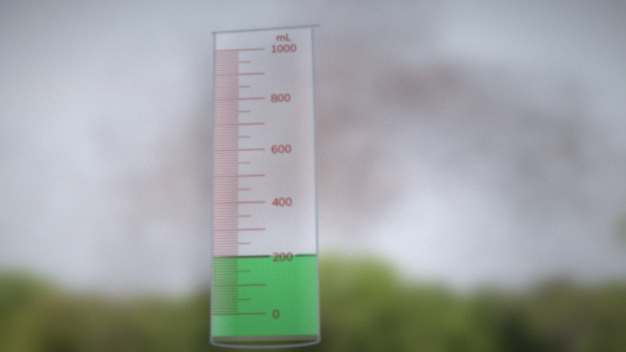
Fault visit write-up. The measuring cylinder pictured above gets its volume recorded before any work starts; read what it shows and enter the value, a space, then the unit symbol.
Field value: 200 mL
